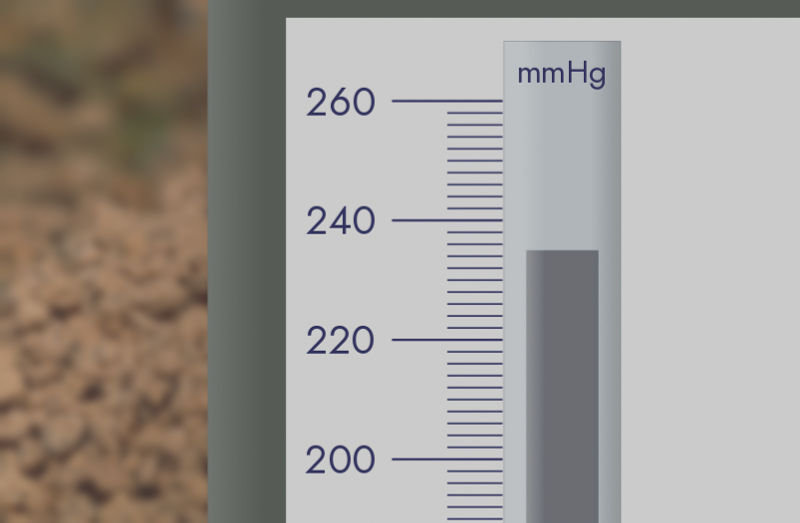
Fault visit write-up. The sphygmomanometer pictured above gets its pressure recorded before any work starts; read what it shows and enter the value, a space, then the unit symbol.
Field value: 235 mmHg
